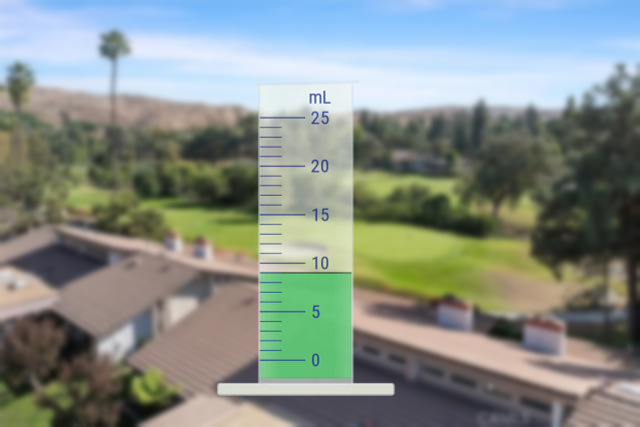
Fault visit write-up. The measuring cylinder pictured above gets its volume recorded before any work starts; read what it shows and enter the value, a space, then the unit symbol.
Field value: 9 mL
